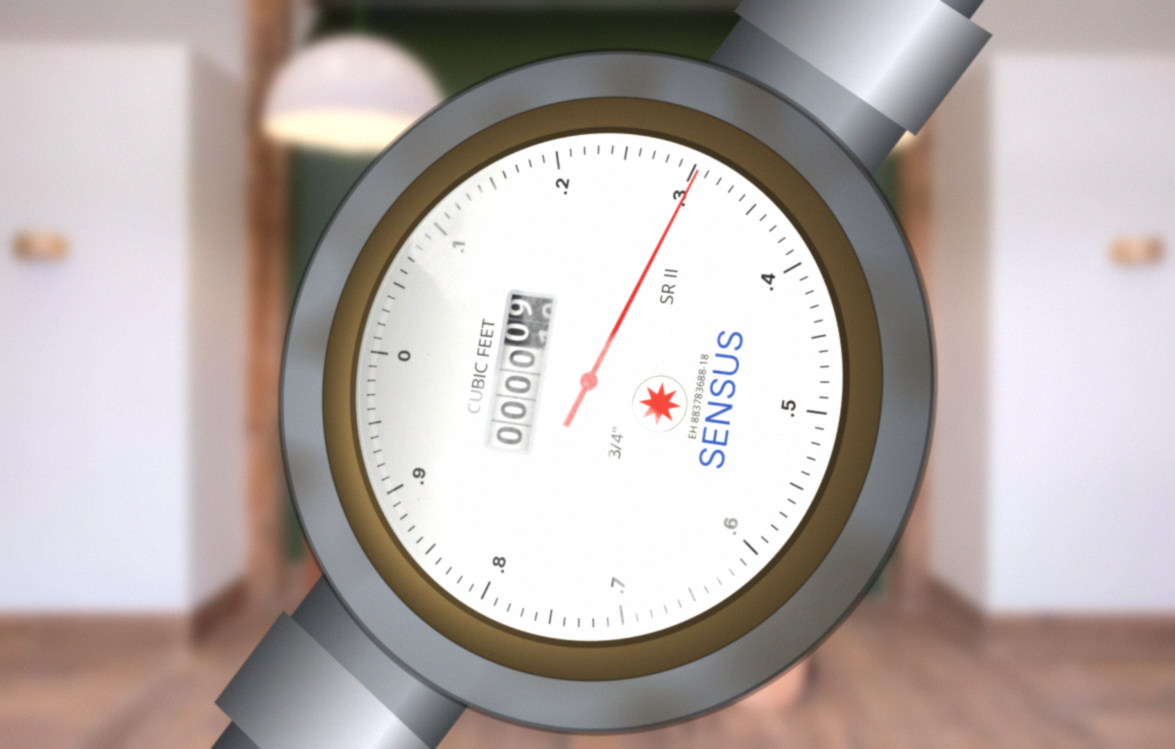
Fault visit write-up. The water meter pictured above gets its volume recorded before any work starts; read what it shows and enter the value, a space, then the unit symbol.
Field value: 9.30 ft³
